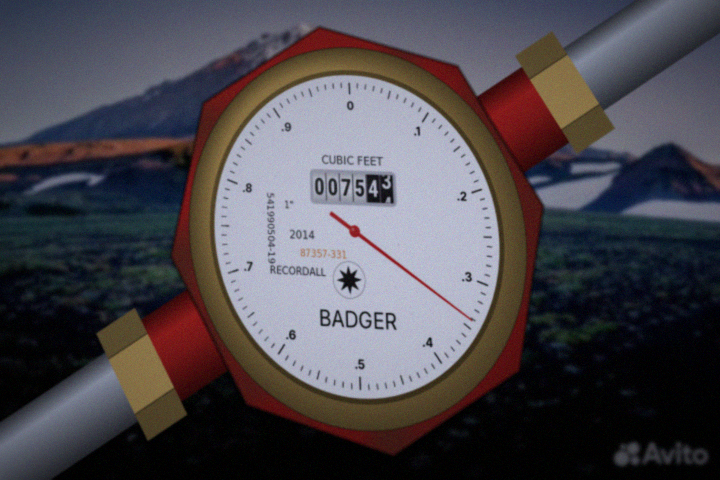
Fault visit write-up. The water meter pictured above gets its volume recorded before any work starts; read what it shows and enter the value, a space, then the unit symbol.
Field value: 7543.34 ft³
